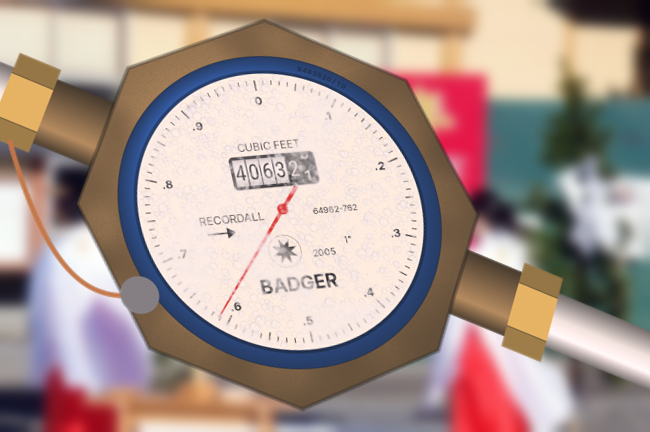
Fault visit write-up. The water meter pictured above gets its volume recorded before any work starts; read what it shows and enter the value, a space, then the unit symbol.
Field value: 406320.61 ft³
